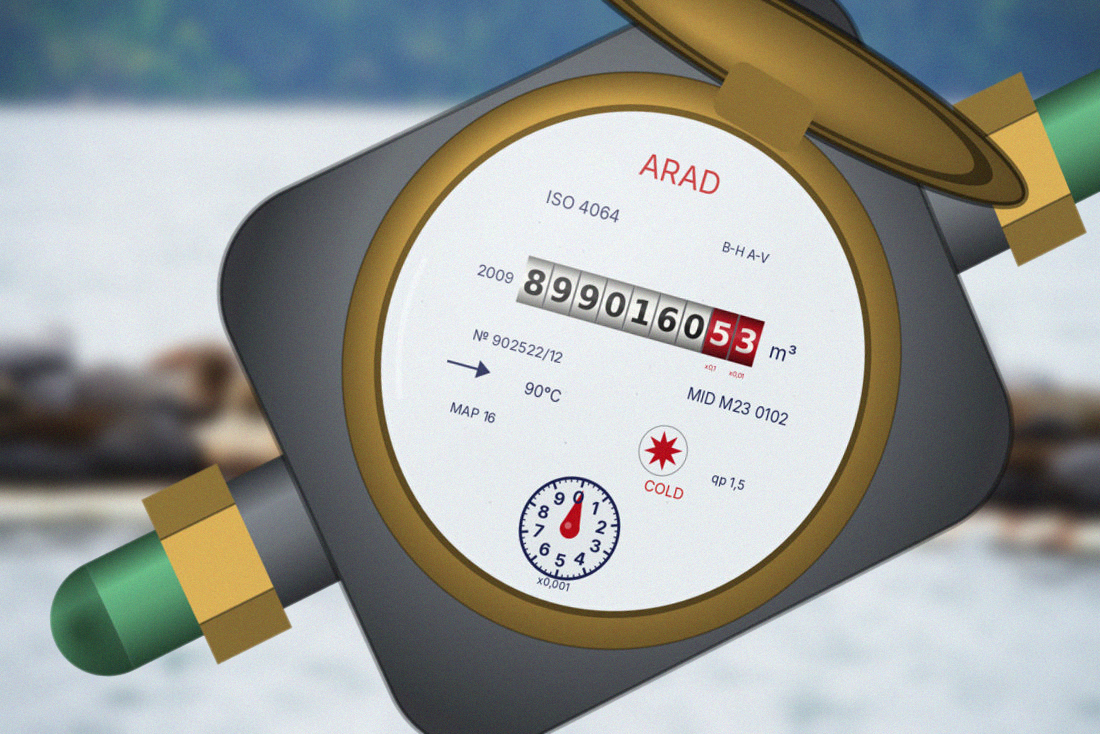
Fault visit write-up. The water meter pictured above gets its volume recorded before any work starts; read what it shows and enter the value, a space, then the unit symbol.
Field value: 8990160.530 m³
